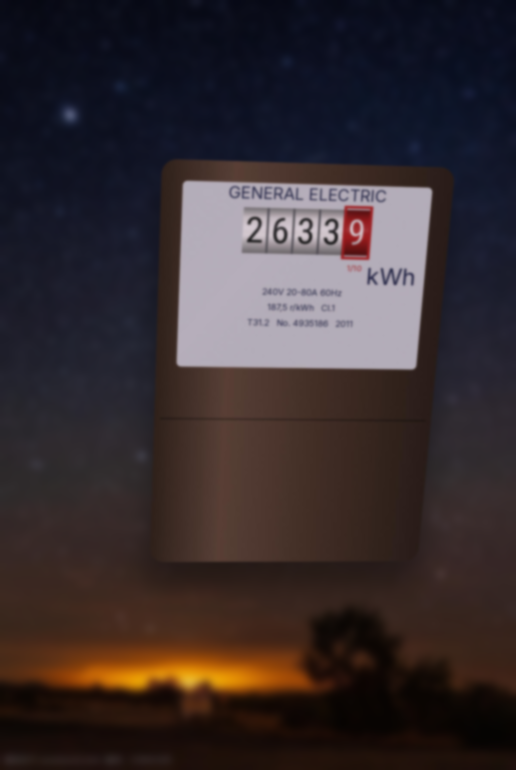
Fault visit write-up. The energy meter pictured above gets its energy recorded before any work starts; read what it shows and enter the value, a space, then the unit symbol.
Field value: 2633.9 kWh
